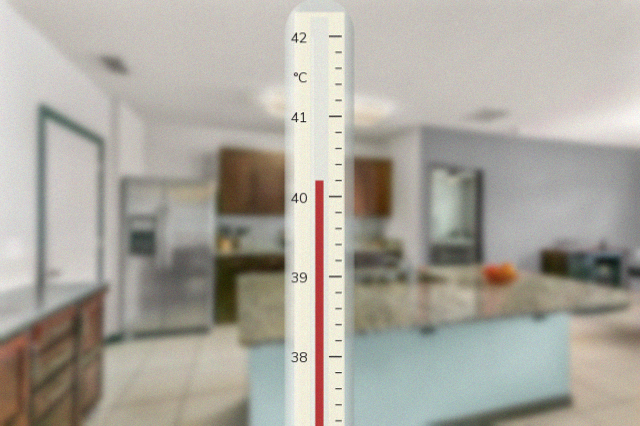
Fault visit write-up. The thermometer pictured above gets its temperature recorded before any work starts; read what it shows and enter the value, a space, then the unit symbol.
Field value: 40.2 °C
